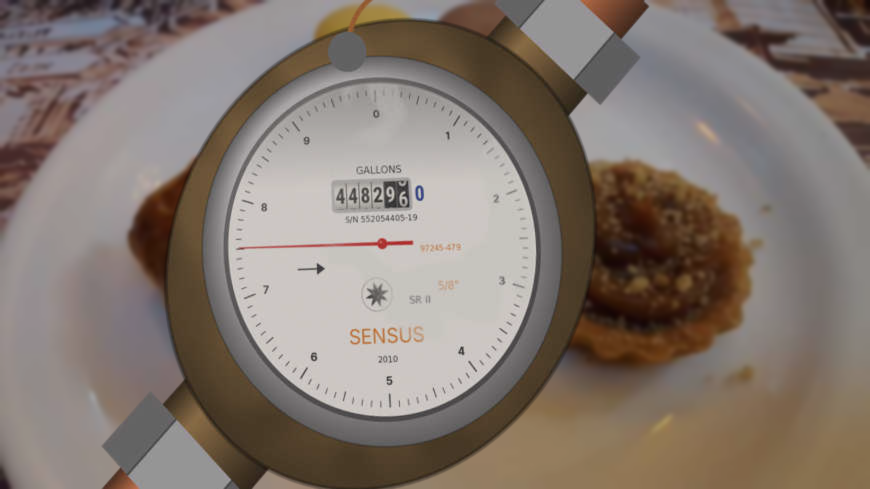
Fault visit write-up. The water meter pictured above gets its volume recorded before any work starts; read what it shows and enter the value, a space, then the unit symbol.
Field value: 4482957.5 gal
